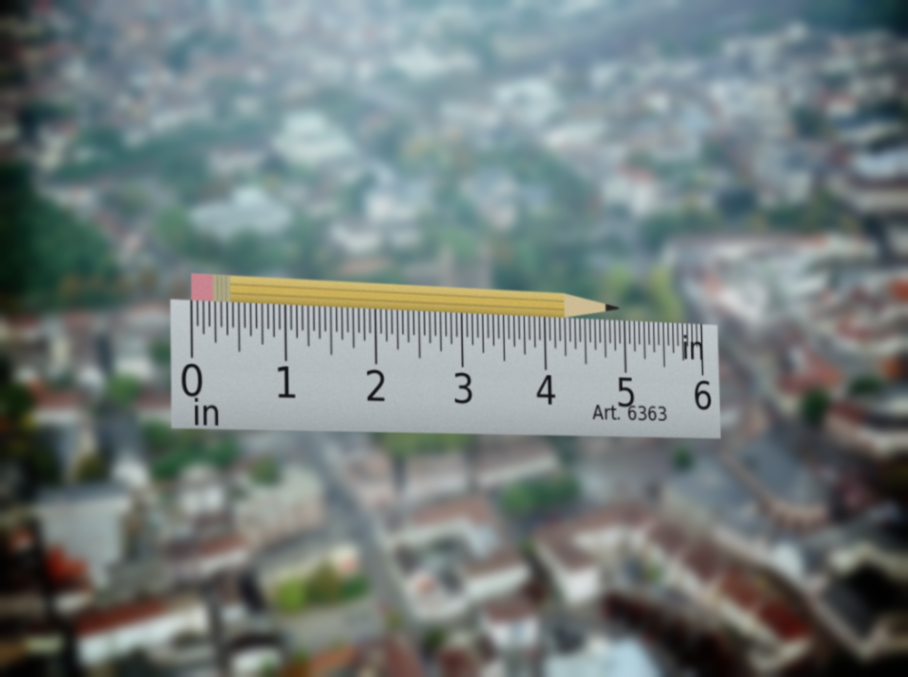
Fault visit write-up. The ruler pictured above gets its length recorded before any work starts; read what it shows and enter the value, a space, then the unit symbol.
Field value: 4.9375 in
